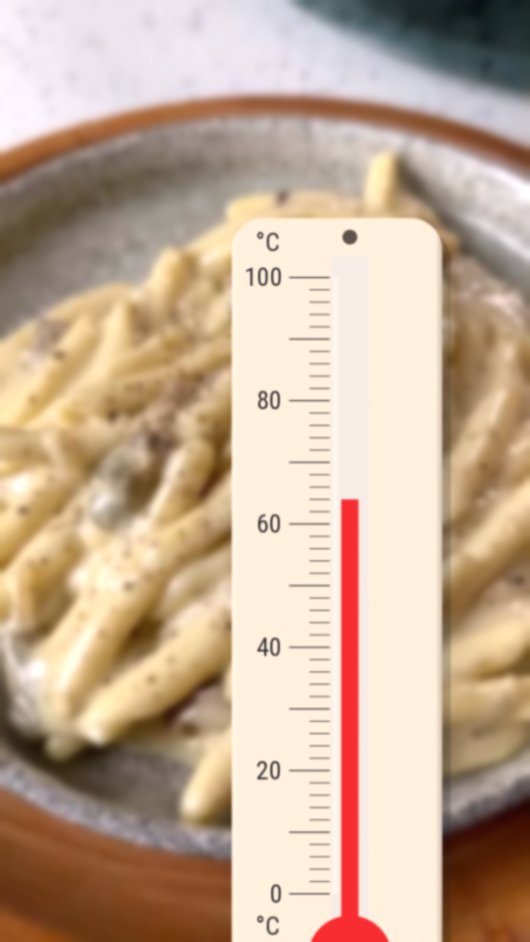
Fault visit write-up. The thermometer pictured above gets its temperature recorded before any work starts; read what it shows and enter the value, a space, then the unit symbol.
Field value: 64 °C
